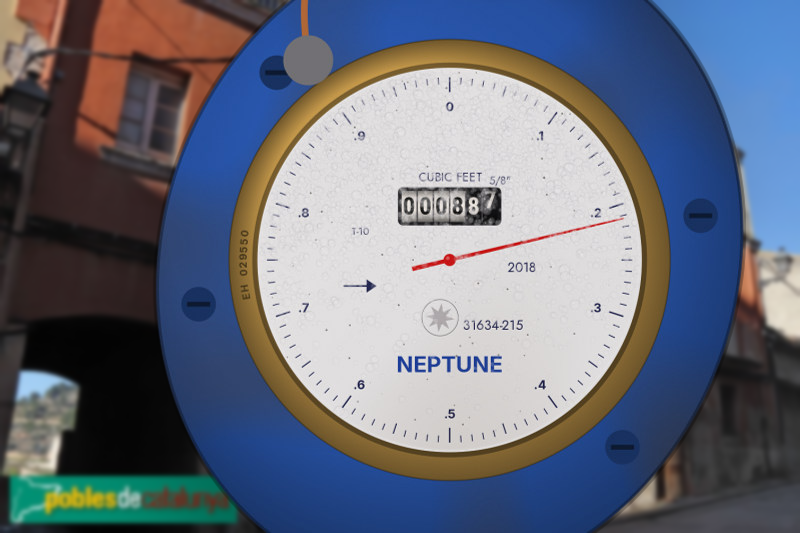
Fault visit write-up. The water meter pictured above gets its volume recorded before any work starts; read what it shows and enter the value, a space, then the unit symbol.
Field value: 887.21 ft³
